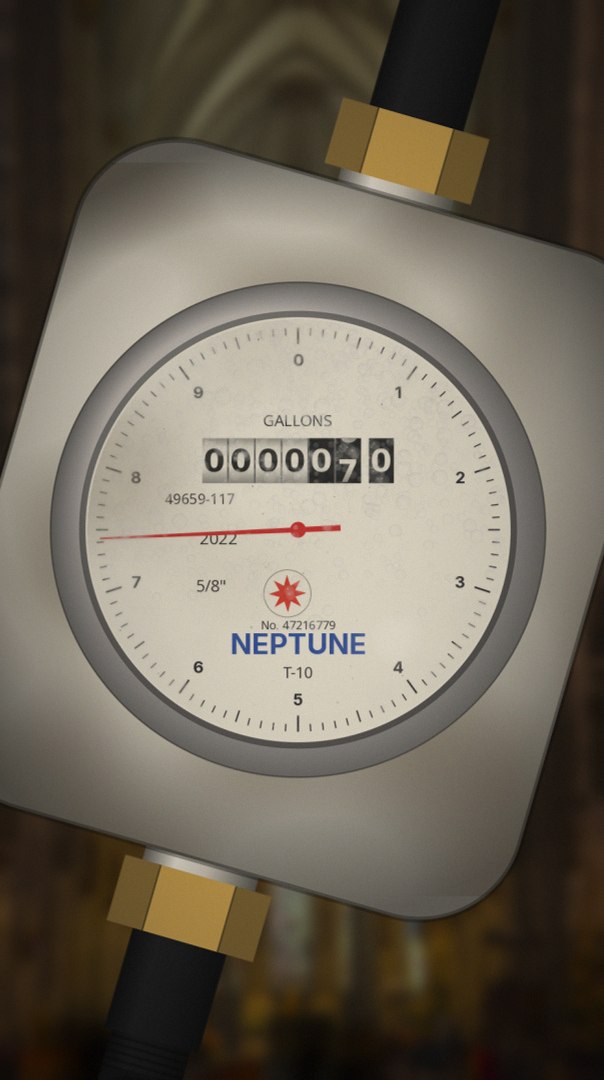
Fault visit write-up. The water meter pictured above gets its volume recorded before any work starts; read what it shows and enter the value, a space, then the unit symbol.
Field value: 67.4 gal
